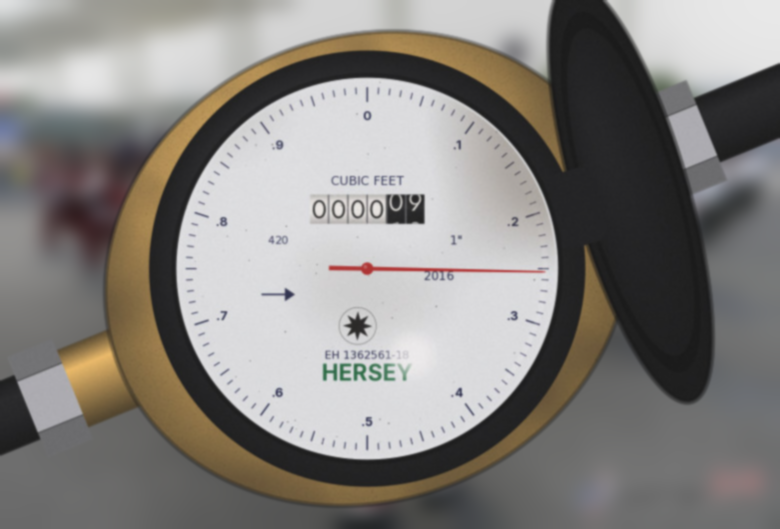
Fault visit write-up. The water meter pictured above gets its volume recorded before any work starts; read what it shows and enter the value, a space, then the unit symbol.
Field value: 9.25 ft³
